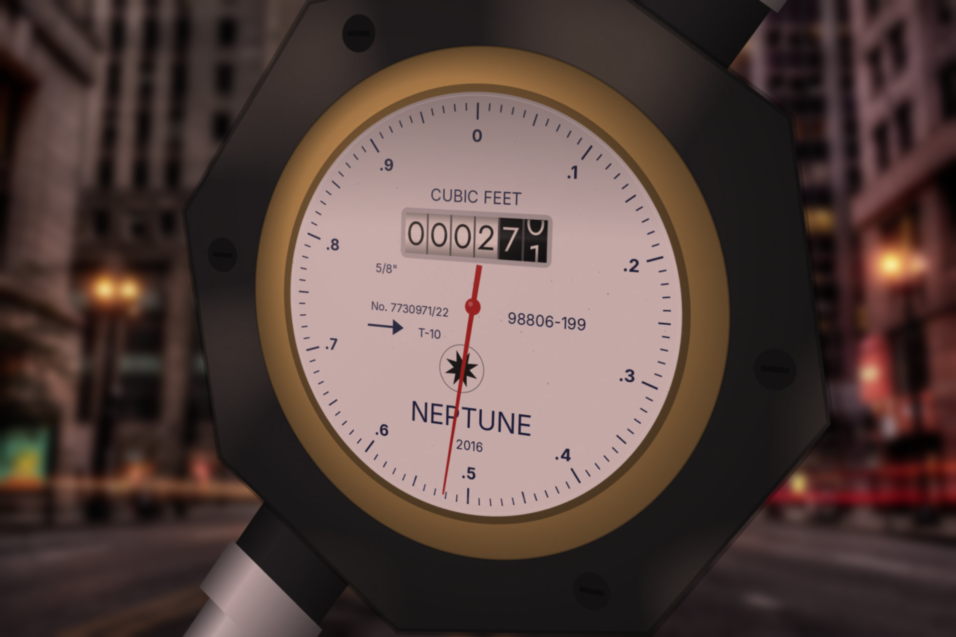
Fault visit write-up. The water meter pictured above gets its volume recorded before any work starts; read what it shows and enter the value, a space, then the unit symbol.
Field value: 270.52 ft³
